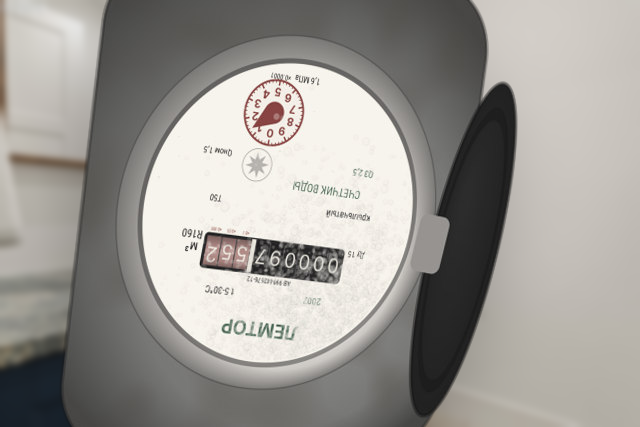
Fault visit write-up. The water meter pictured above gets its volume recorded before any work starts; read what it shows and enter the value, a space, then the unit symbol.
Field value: 97.5521 m³
